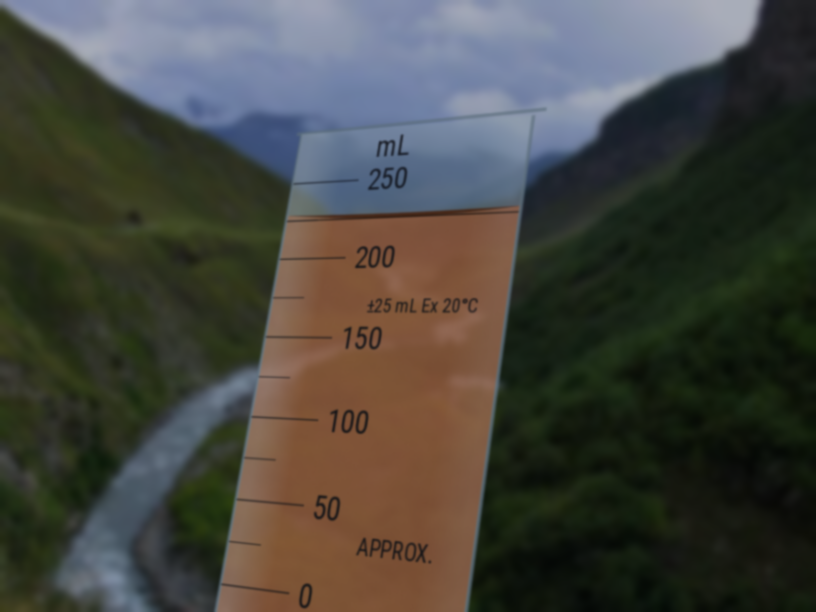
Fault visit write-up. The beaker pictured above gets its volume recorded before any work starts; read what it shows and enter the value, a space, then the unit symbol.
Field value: 225 mL
